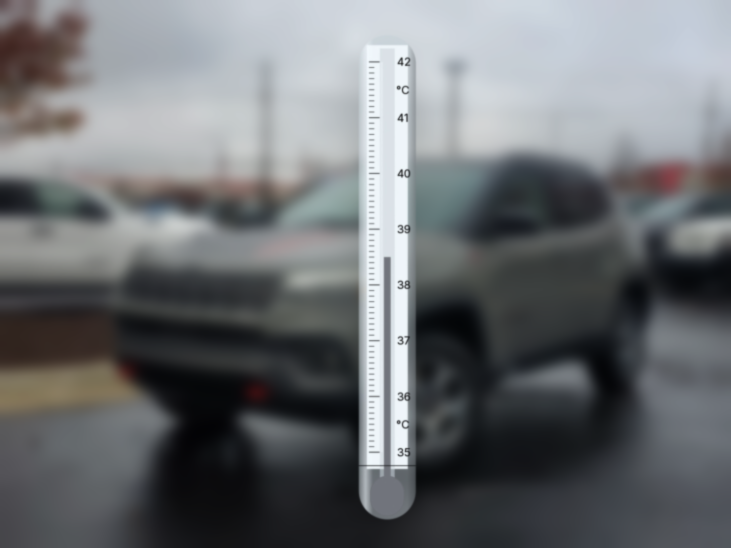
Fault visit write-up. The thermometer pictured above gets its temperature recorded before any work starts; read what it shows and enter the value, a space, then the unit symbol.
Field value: 38.5 °C
